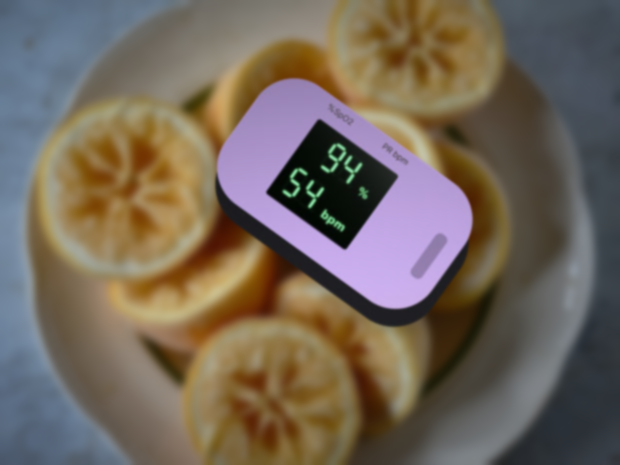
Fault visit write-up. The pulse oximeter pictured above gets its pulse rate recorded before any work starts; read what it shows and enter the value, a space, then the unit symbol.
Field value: 54 bpm
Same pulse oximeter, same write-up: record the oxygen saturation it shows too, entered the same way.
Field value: 94 %
